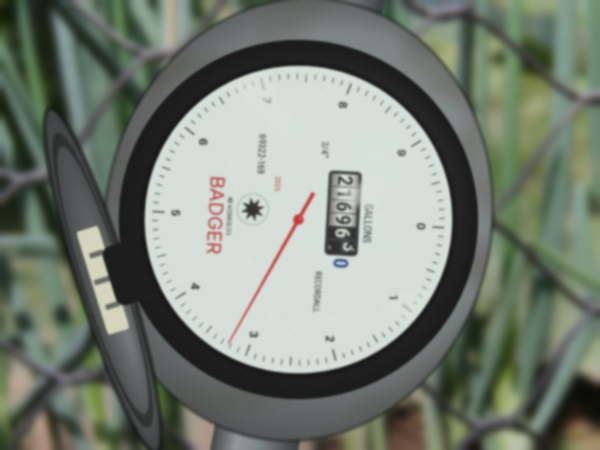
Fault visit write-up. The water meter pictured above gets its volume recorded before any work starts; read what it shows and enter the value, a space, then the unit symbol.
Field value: 2169633.2 gal
